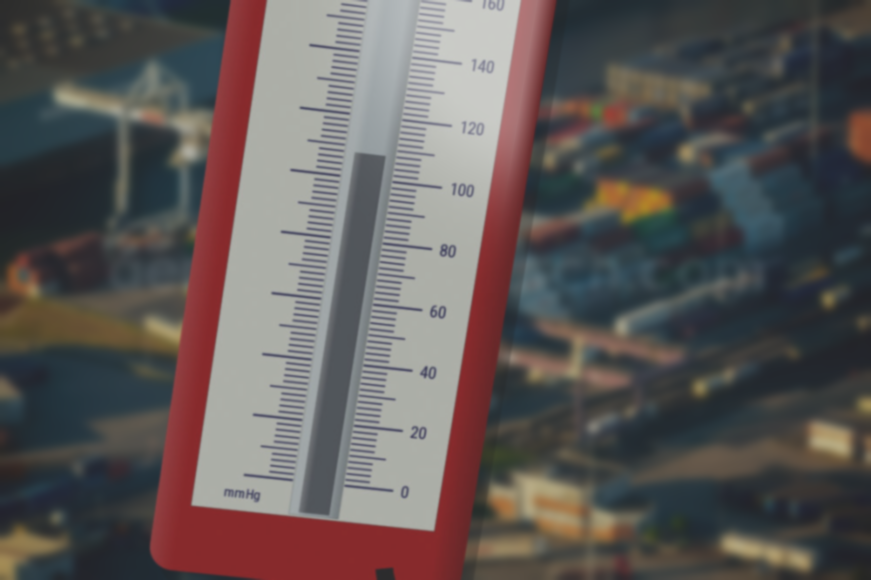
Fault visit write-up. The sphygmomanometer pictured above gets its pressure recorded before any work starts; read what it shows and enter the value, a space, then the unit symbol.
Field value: 108 mmHg
